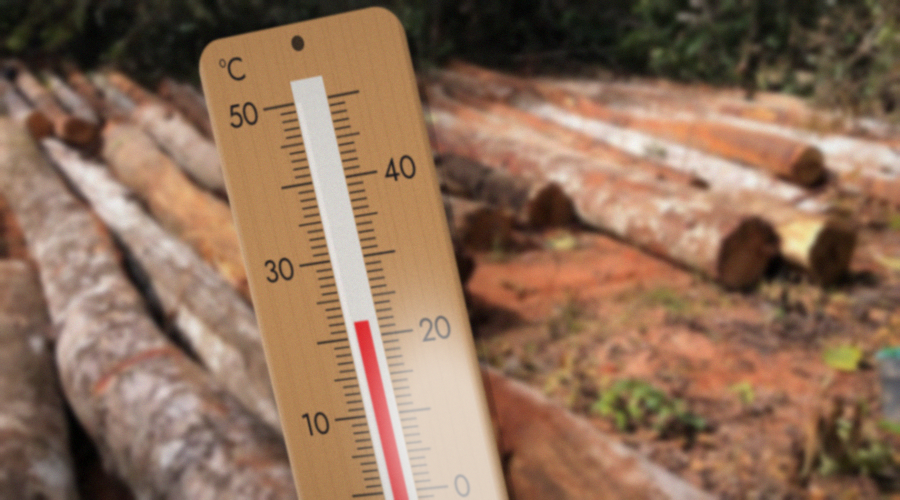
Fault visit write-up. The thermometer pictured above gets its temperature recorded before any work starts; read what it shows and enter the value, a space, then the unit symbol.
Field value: 22 °C
